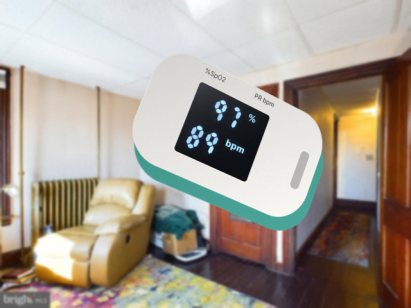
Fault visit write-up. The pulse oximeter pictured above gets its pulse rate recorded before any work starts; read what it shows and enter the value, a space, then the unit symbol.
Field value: 89 bpm
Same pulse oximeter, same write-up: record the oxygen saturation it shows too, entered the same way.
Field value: 97 %
